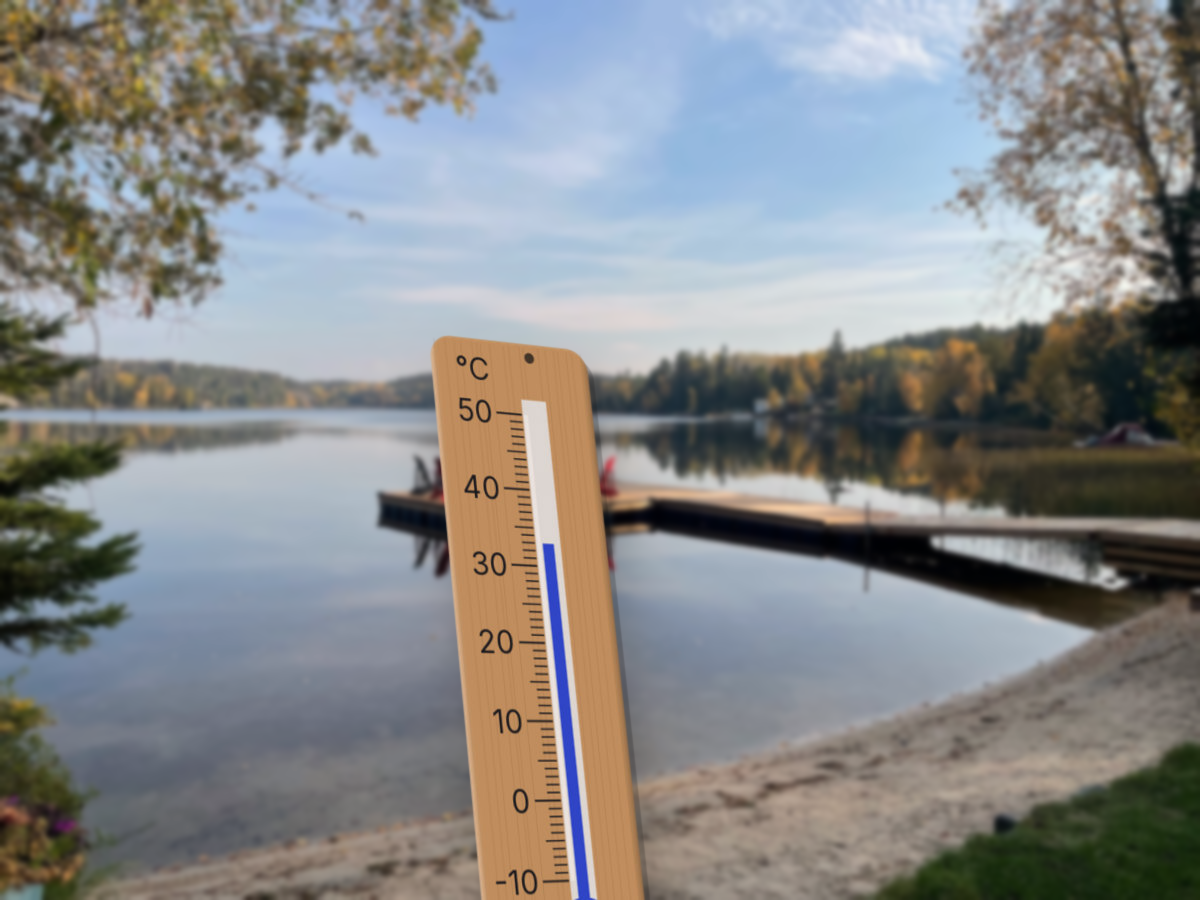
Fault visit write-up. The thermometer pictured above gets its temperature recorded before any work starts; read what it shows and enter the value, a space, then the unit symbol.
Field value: 33 °C
